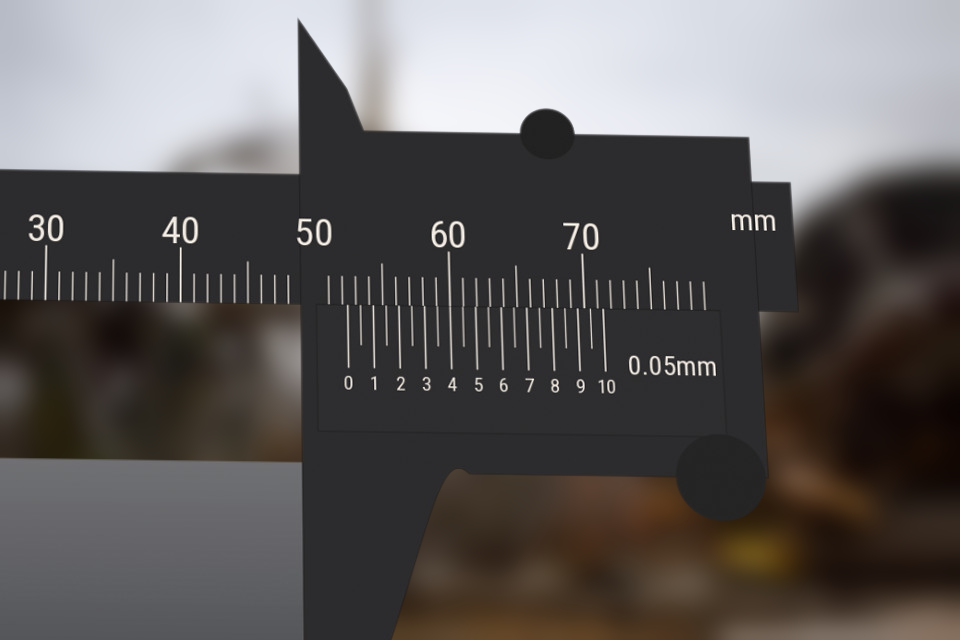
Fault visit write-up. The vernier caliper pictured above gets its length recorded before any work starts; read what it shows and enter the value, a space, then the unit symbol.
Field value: 52.4 mm
